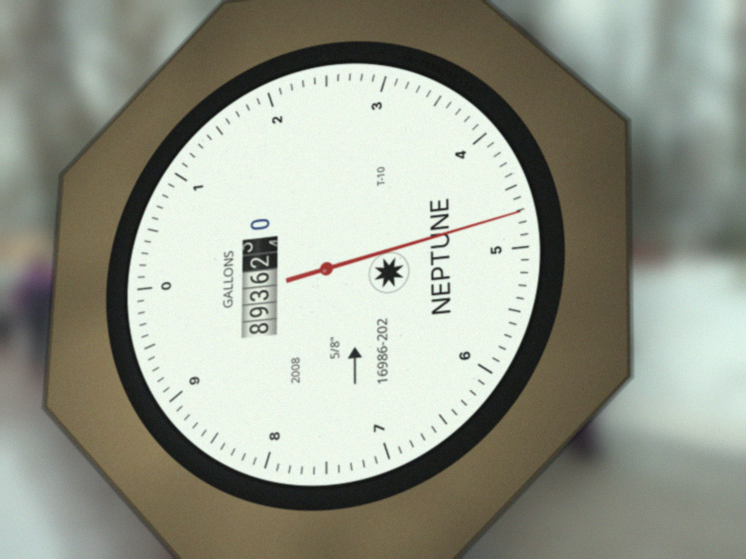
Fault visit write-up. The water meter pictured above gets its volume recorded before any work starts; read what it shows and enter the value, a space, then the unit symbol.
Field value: 8936234.7 gal
